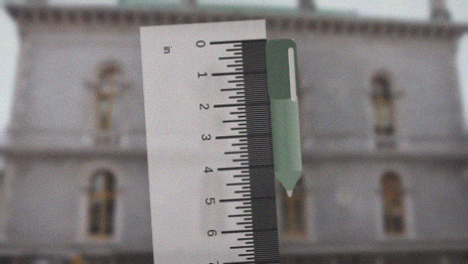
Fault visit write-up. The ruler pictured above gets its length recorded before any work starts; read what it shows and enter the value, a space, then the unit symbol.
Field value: 5 in
